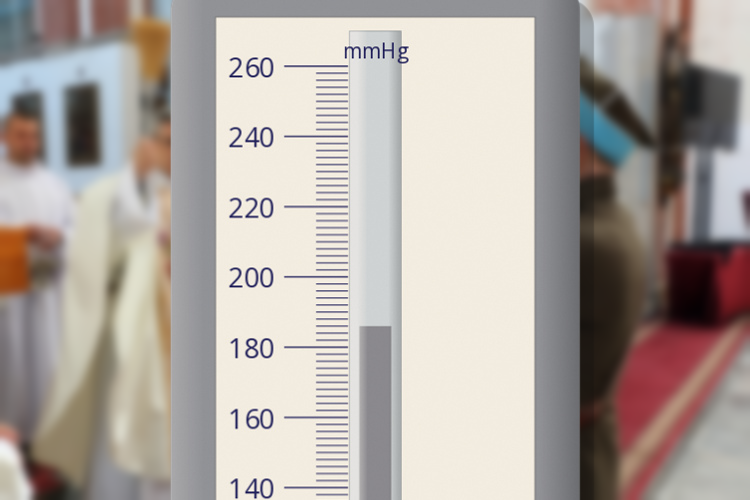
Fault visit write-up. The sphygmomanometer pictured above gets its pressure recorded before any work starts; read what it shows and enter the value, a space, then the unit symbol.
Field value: 186 mmHg
